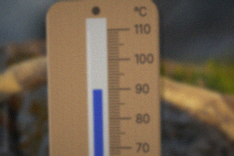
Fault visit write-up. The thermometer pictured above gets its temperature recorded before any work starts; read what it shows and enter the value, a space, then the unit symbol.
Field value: 90 °C
